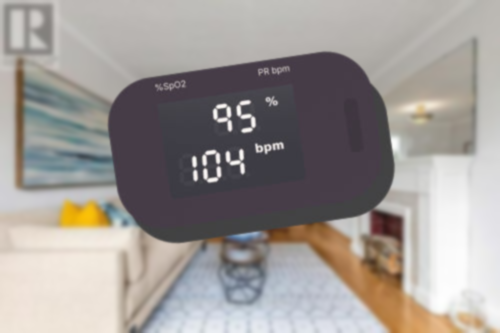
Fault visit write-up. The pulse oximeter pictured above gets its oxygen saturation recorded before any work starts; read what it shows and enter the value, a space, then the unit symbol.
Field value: 95 %
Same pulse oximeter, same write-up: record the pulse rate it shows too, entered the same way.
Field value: 104 bpm
